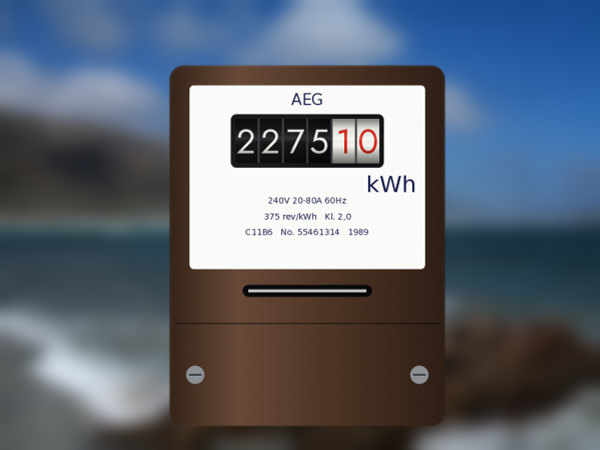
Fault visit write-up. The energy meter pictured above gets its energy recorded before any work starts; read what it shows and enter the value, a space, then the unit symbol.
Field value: 2275.10 kWh
